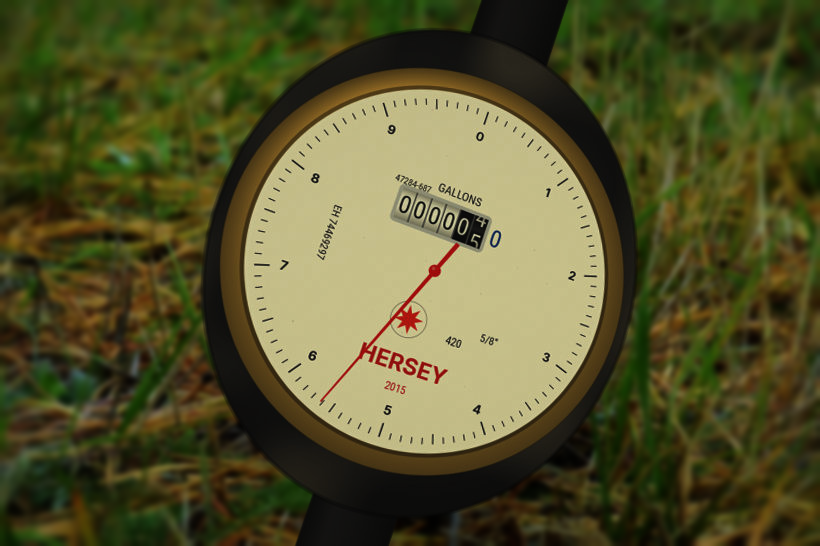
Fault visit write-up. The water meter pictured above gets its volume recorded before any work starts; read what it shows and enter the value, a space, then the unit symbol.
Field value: 45.6 gal
